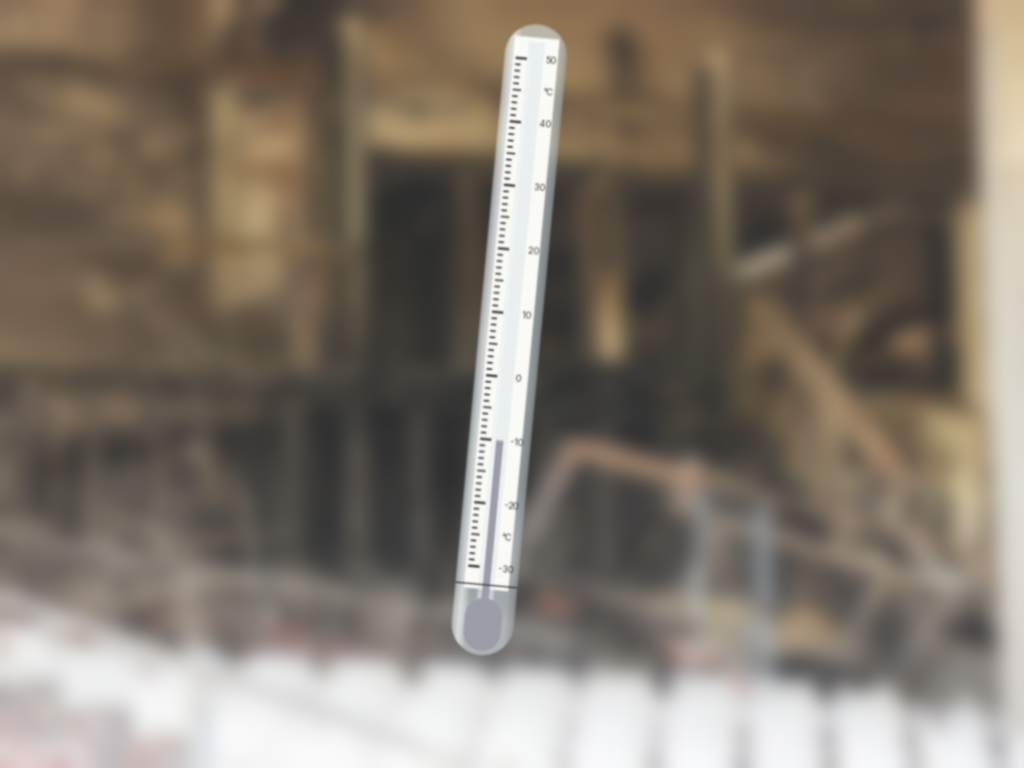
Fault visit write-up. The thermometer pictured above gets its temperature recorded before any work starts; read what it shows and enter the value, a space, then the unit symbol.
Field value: -10 °C
